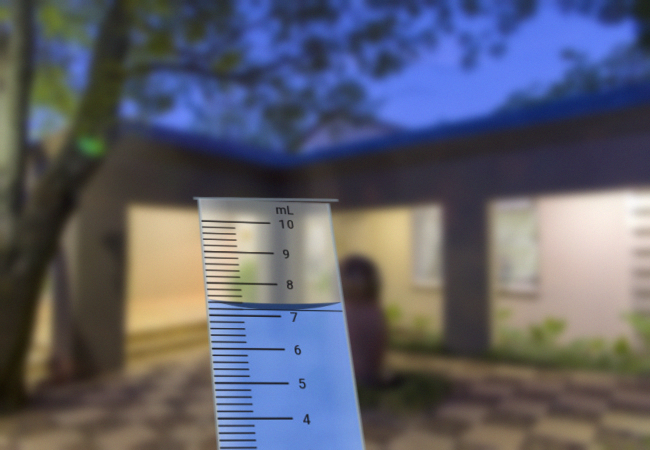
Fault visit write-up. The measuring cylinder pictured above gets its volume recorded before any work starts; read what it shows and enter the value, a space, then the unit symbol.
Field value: 7.2 mL
